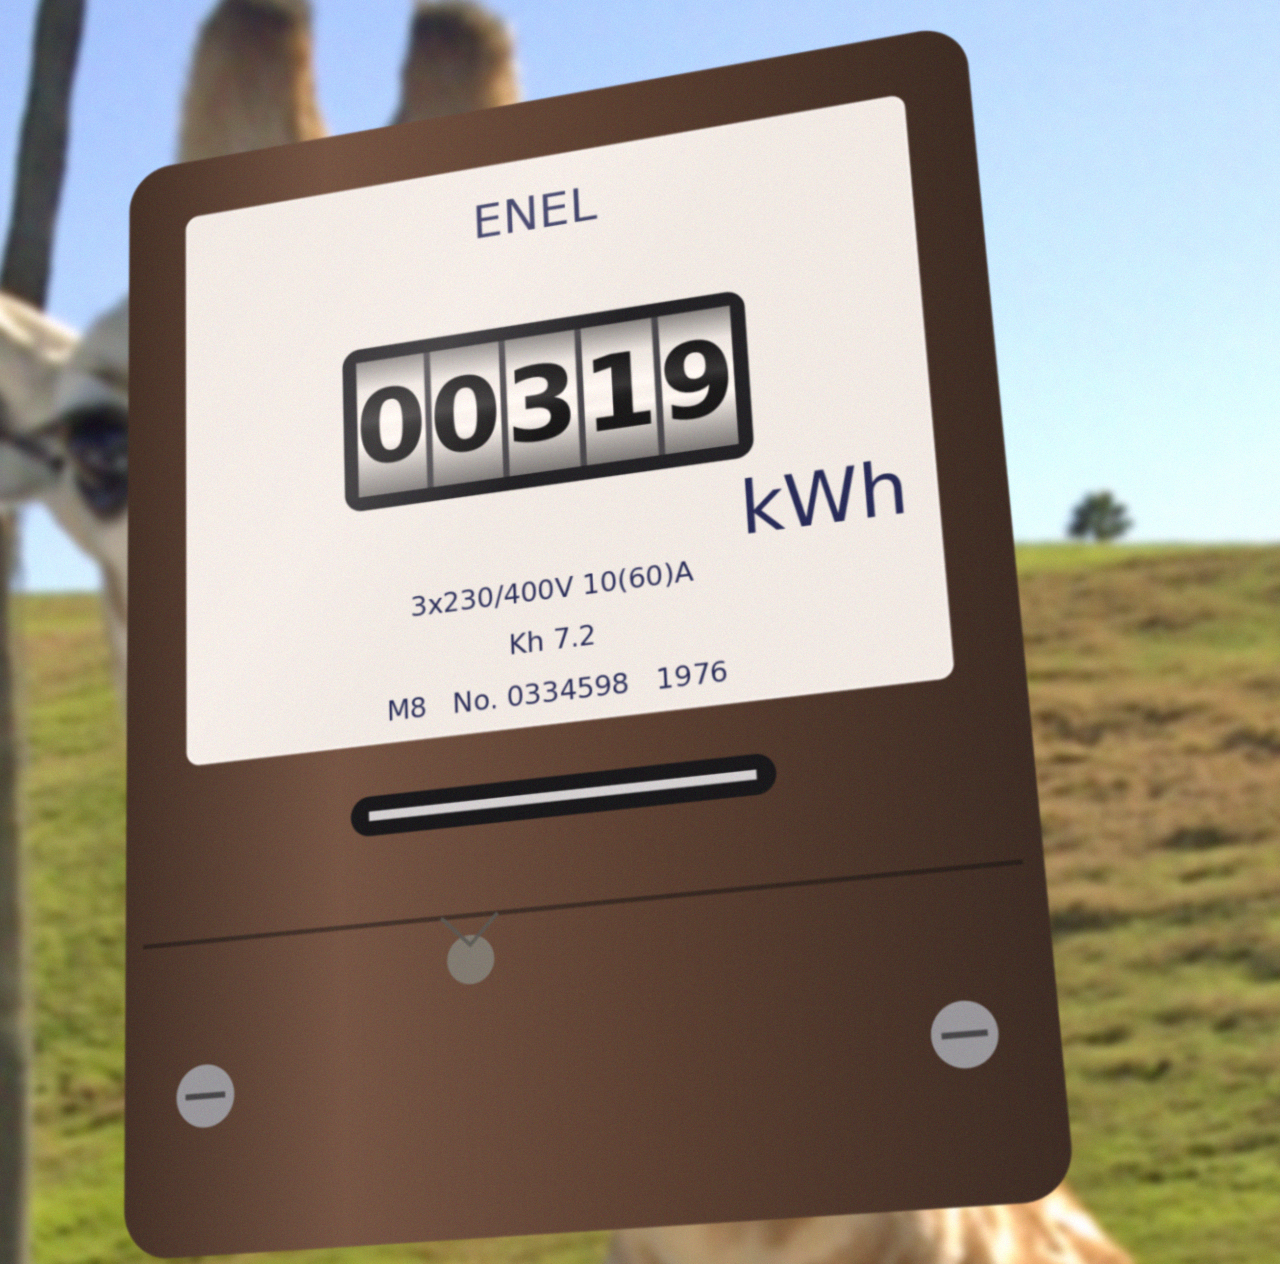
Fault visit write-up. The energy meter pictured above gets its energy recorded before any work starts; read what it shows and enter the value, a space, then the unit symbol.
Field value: 319 kWh
